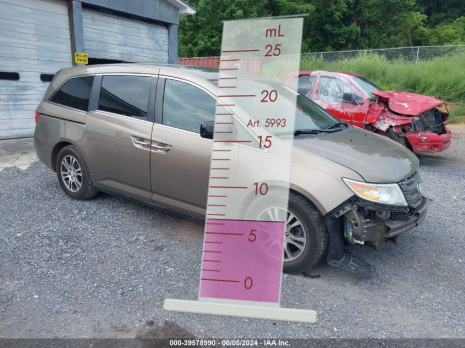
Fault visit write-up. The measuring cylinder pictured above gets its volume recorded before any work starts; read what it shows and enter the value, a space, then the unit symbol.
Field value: 6.5 mL
